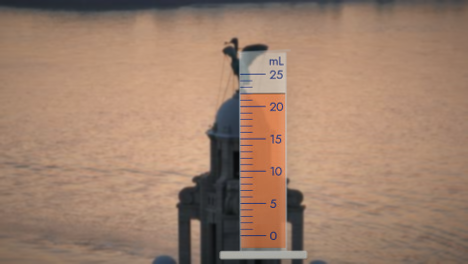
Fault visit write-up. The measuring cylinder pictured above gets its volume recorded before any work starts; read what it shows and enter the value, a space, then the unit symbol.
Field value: 22 mL
